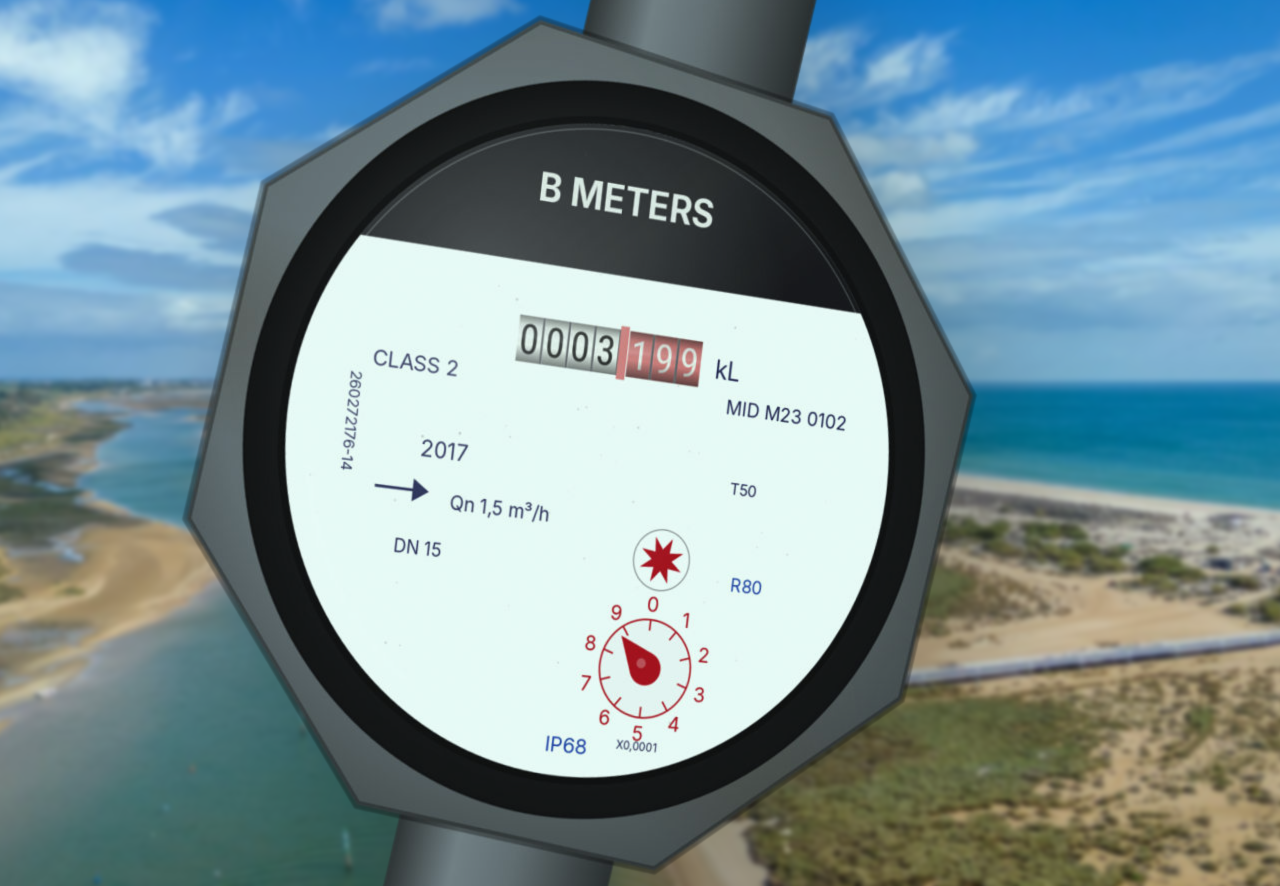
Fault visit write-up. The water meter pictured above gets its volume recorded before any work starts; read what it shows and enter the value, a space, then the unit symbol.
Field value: 3.1998 kL
